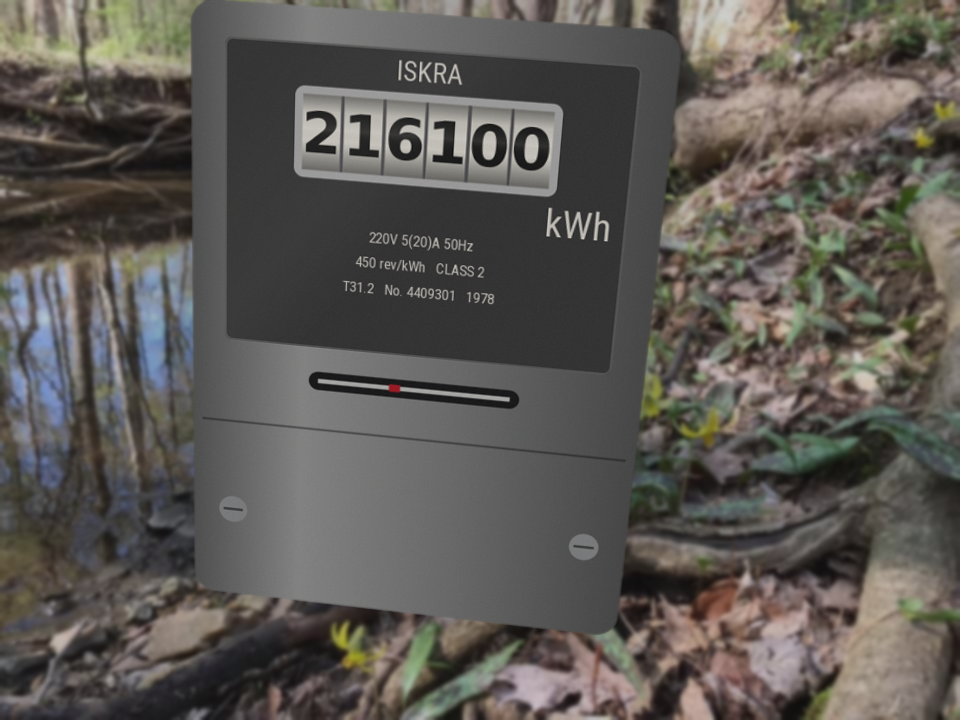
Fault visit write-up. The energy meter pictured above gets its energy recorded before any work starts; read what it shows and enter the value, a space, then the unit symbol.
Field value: 216100 kWh
